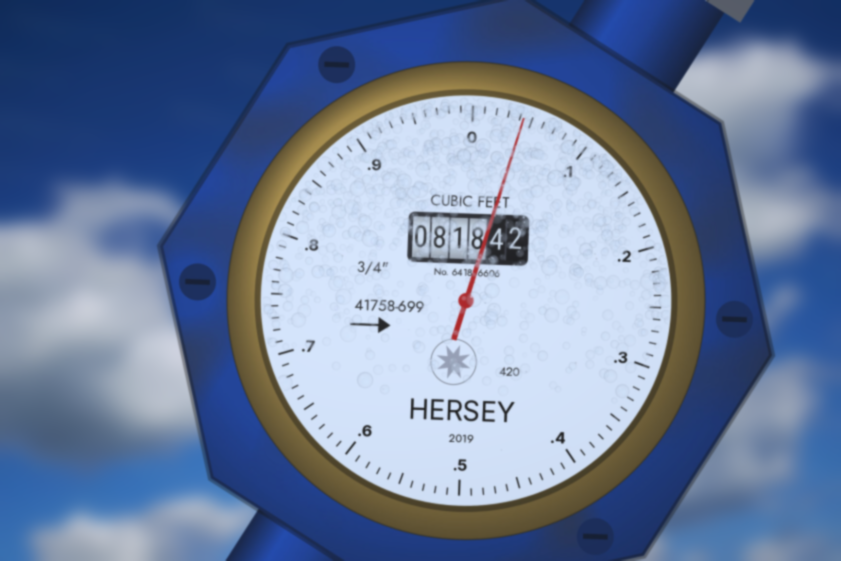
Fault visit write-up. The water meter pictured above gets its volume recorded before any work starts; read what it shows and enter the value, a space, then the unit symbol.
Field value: 81842.04 ft³
